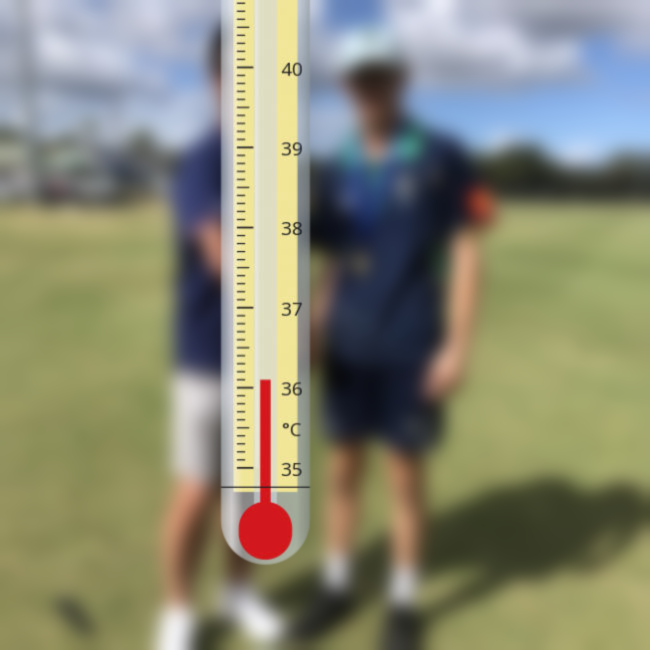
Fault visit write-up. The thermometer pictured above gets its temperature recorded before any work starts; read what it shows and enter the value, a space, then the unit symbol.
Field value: 36.1 °C
